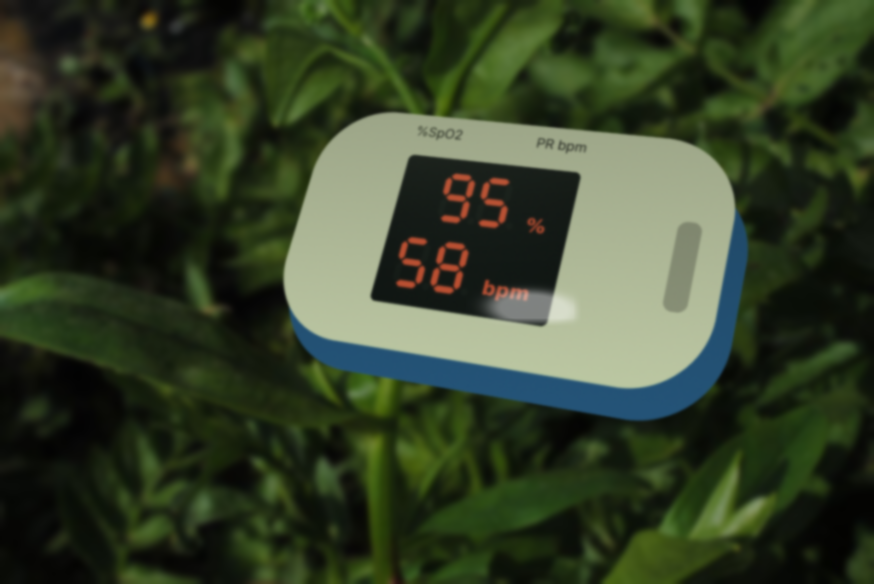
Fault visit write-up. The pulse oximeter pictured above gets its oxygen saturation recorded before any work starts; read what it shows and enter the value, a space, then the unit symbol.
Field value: 95 %
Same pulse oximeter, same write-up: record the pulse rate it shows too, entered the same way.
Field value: 58 bpm
